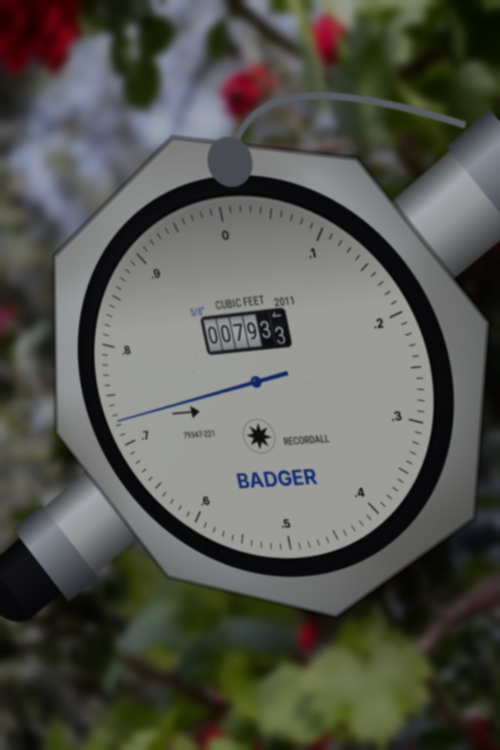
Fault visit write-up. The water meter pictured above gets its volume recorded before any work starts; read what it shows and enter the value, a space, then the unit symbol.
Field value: 7932.72 ft³
